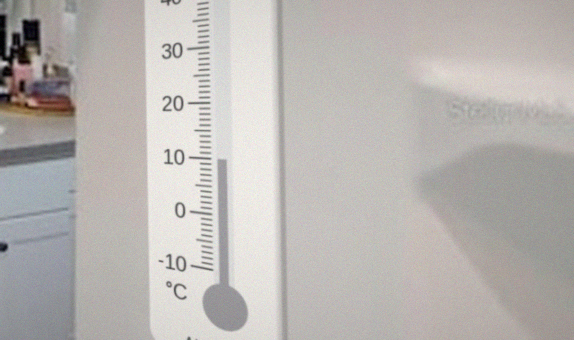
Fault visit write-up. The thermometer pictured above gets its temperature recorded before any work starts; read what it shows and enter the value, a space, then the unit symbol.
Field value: 10 °C
